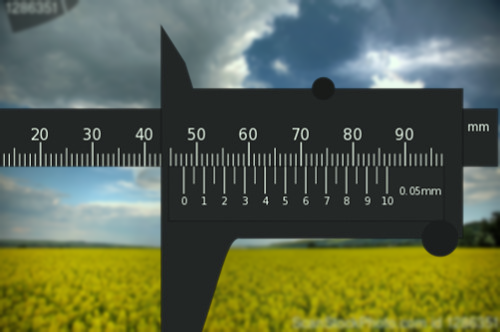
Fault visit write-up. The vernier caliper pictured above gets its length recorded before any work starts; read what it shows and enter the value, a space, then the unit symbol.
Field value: 47.5 mm
